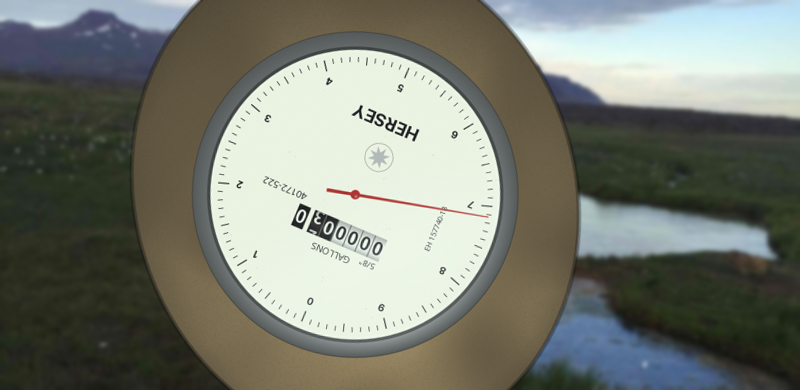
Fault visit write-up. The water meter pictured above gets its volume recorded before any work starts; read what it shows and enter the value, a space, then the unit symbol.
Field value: 27.1 gal
